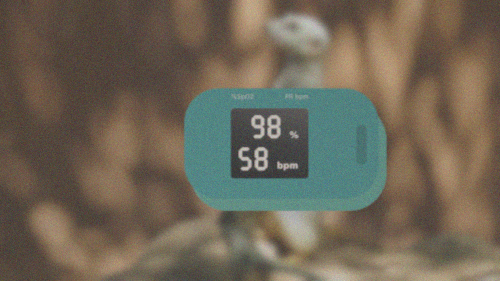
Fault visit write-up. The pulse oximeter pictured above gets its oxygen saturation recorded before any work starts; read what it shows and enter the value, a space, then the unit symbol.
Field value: 98 %
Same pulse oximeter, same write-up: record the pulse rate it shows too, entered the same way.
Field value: 58 bpm
